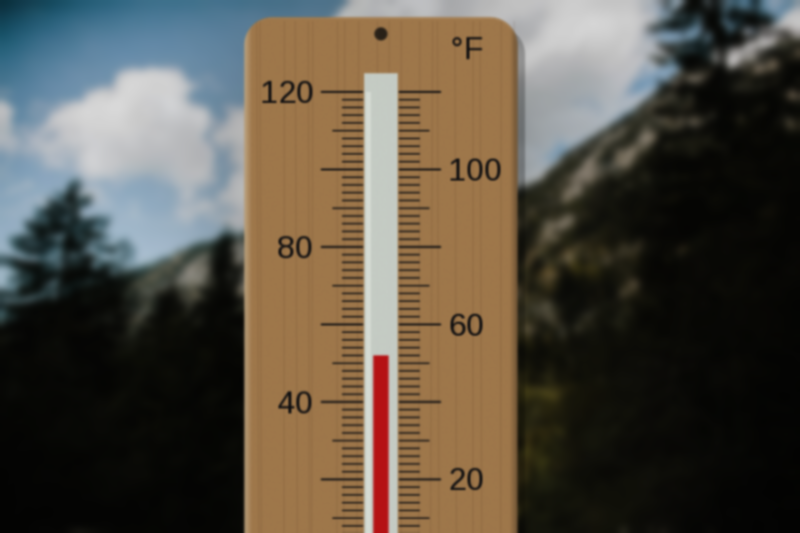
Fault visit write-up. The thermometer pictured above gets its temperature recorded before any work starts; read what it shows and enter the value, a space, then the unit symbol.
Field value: 52 °F
